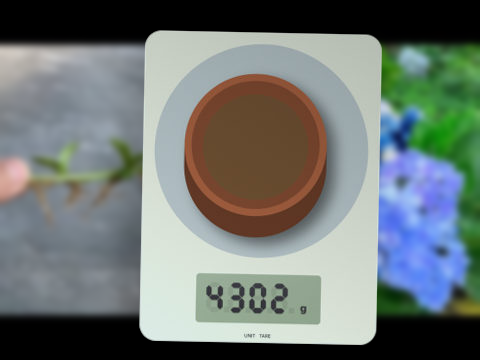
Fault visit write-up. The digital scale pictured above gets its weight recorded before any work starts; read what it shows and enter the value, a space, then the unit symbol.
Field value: 4302 g
